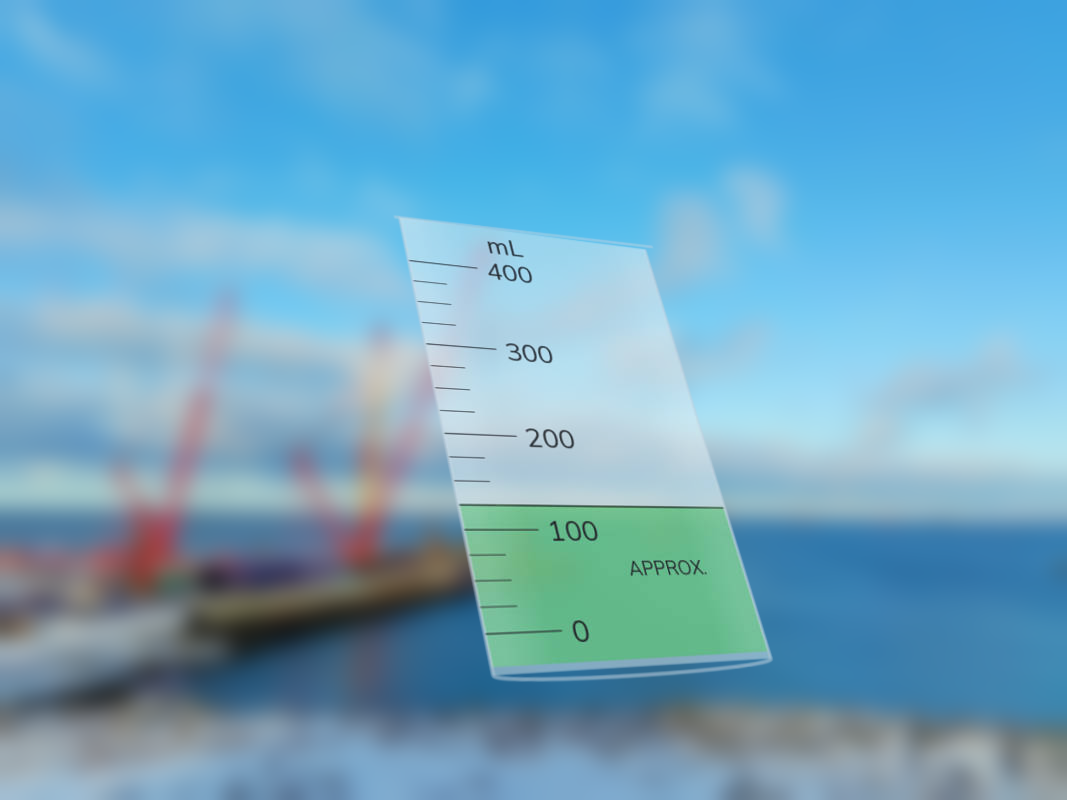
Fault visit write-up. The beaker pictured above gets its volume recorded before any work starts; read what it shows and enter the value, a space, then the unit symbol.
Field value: 125 mL
